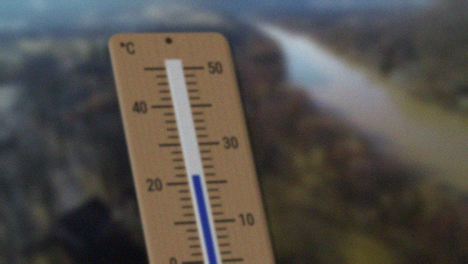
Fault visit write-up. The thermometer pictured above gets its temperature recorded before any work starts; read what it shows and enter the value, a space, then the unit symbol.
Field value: 22 °C
